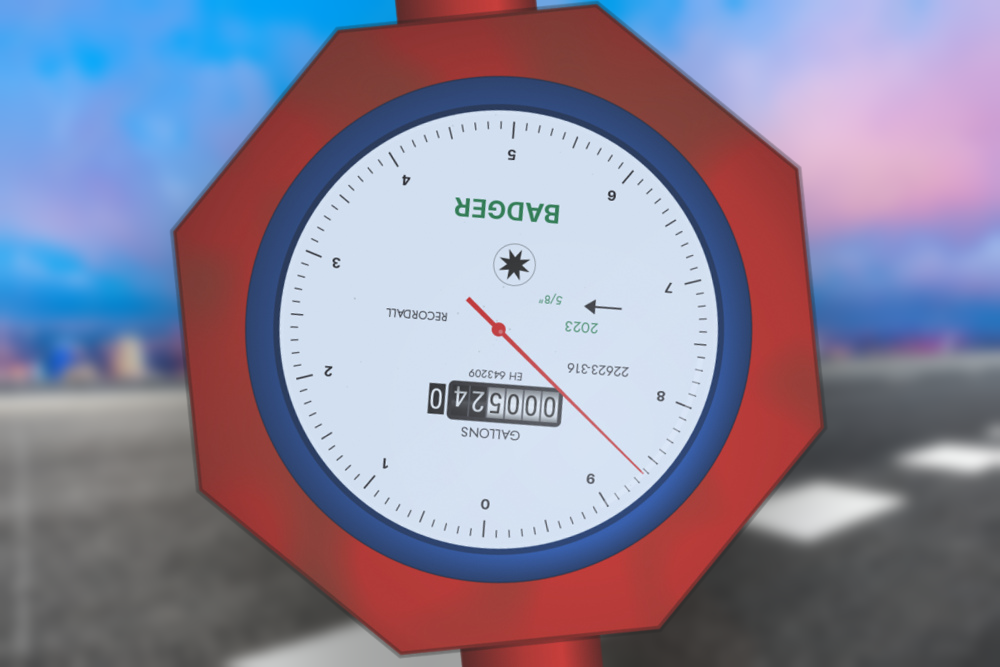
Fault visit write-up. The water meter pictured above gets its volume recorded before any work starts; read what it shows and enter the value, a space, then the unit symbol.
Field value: 5238.6 gal
